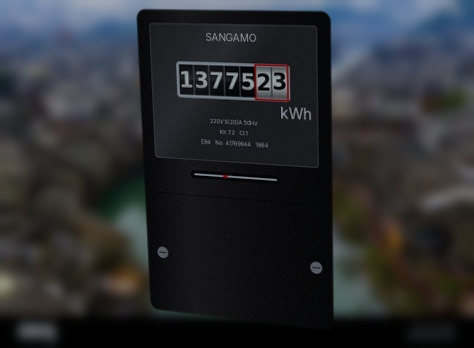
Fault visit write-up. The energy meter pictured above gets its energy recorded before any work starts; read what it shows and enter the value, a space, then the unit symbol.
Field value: 13775.23 kWh
